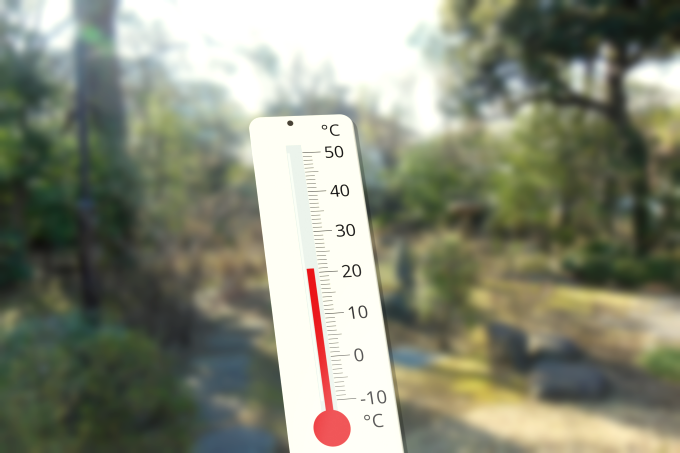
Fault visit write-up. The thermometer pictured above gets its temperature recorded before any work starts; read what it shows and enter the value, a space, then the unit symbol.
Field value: 21 °C
